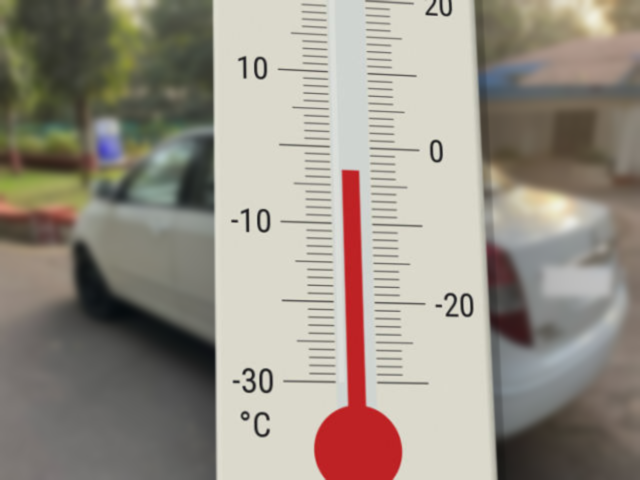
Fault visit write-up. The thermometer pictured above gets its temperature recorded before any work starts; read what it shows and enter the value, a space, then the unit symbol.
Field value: -3 °C
